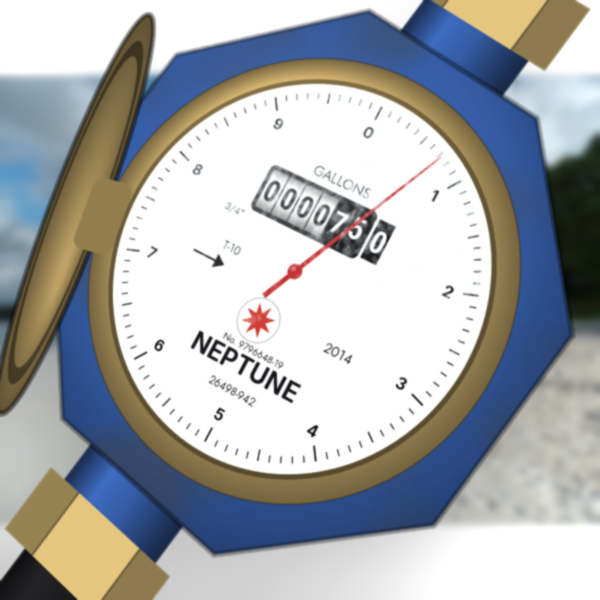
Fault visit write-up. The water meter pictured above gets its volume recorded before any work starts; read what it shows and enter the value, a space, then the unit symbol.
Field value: 750.7 gal
